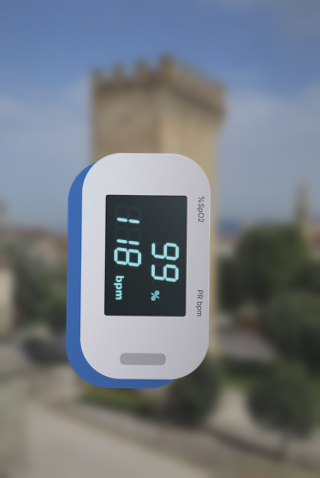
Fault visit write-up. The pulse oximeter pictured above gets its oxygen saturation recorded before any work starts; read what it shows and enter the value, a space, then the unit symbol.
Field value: 99 %
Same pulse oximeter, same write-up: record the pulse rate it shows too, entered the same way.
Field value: 118 bpm
